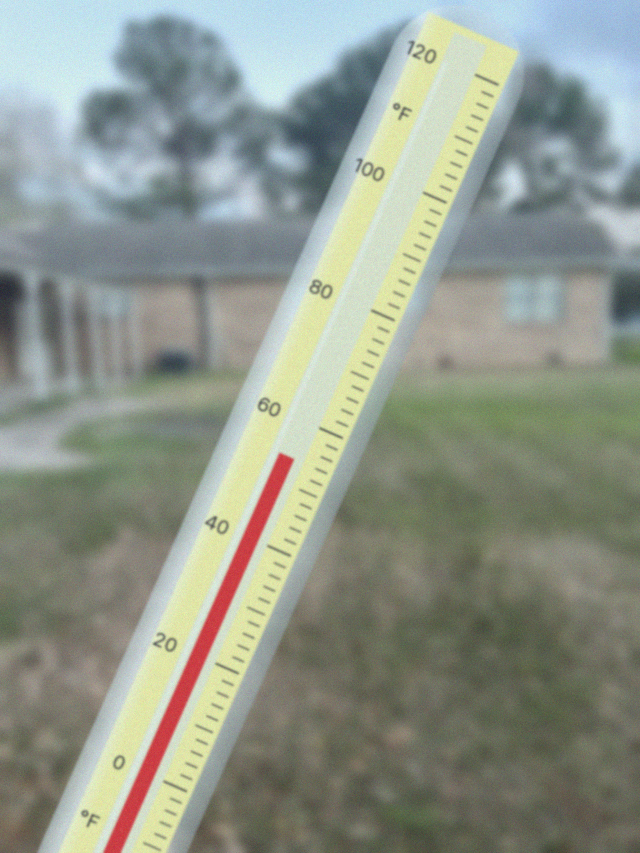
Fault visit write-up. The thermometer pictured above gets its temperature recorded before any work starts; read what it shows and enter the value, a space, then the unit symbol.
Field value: 54 °F
